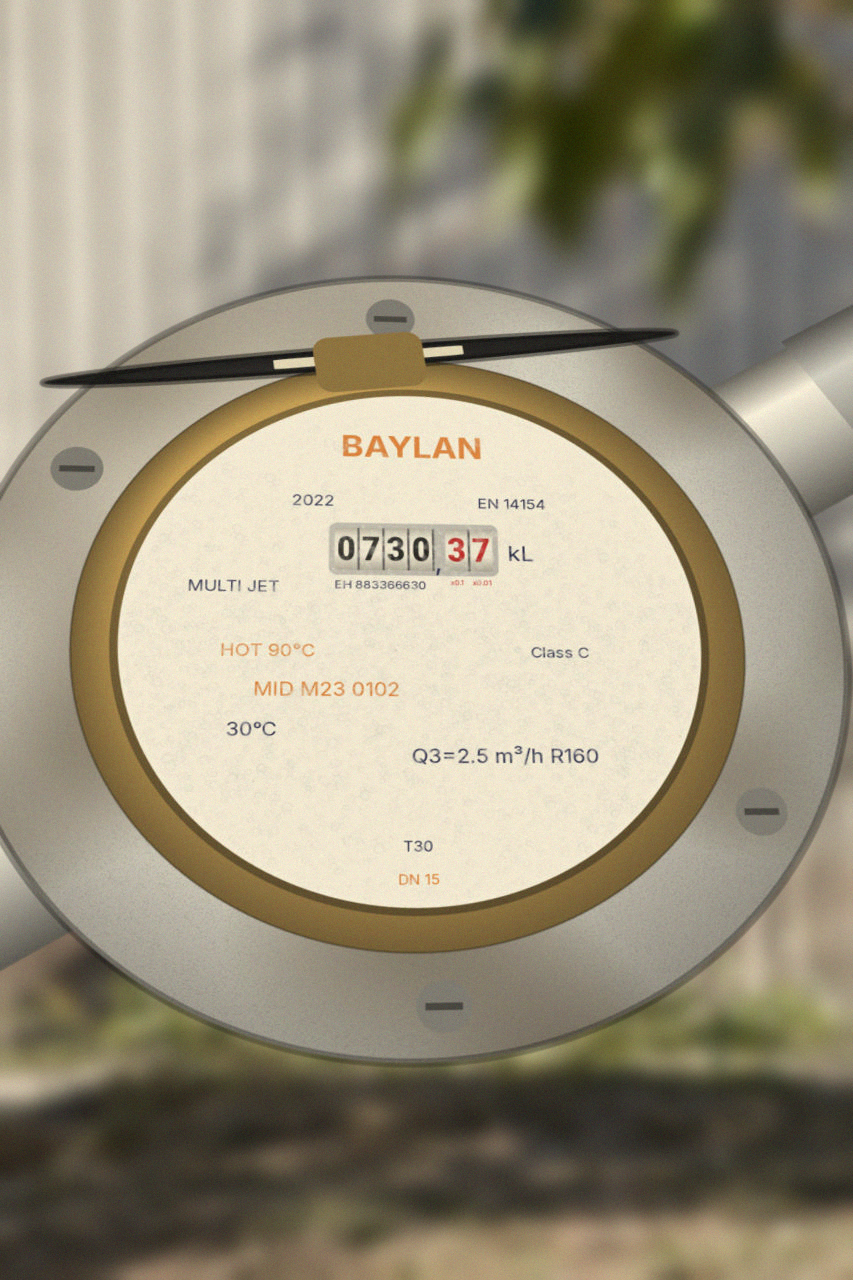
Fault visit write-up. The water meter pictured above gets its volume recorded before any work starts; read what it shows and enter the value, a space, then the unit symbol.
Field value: 730.37 kL
